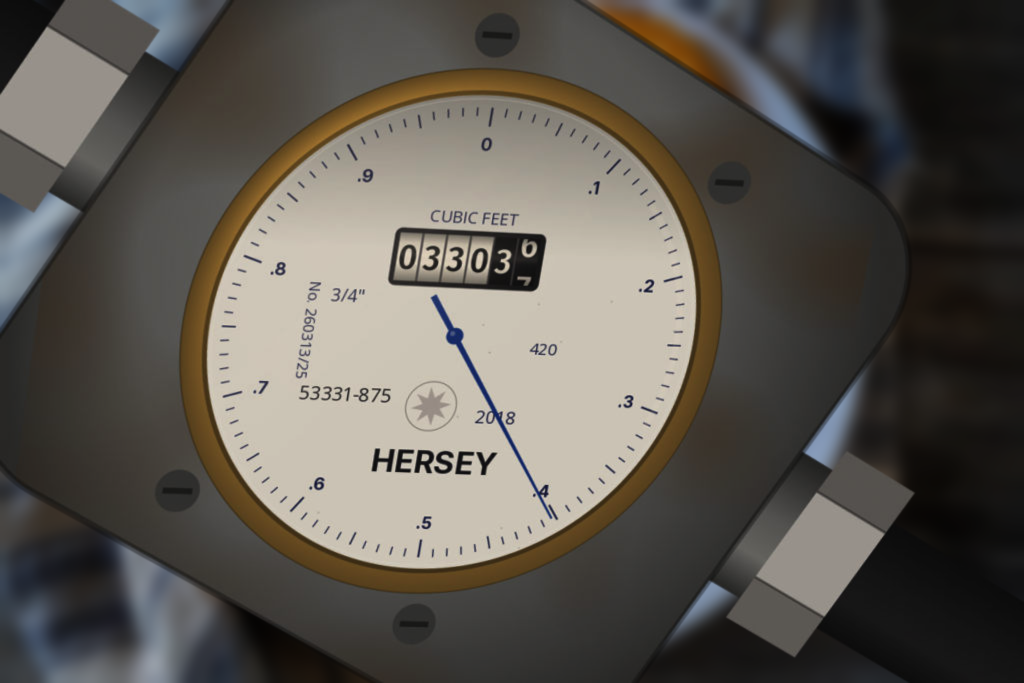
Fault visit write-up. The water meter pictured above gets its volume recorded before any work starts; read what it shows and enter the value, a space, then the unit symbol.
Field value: 33036.40 ft³
